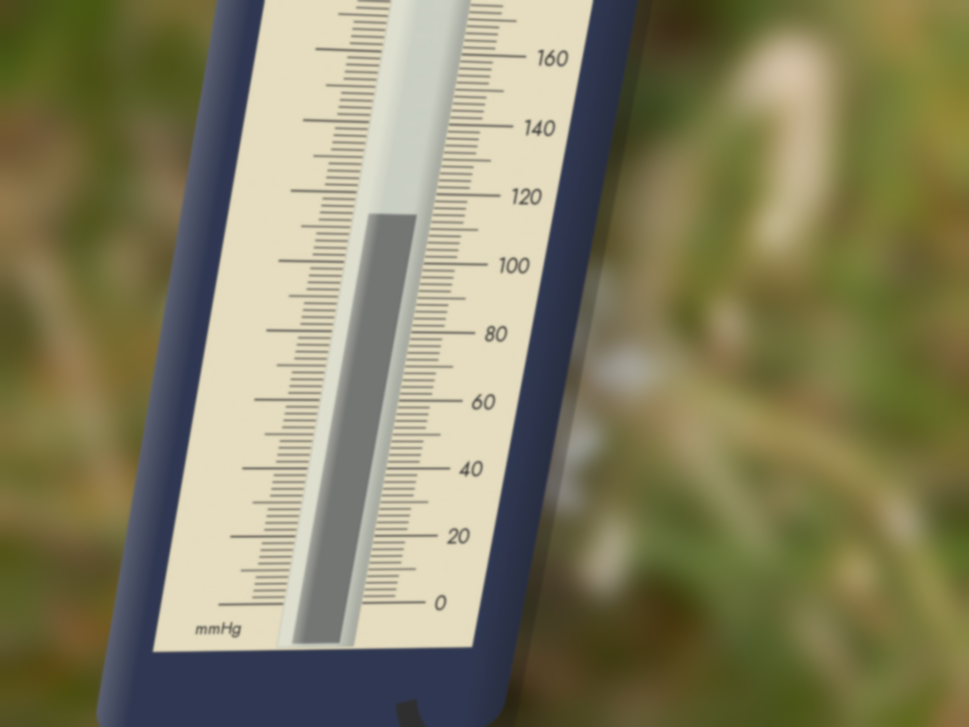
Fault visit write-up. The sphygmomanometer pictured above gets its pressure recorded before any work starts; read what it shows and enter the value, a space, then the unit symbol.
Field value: 114 mmHg
